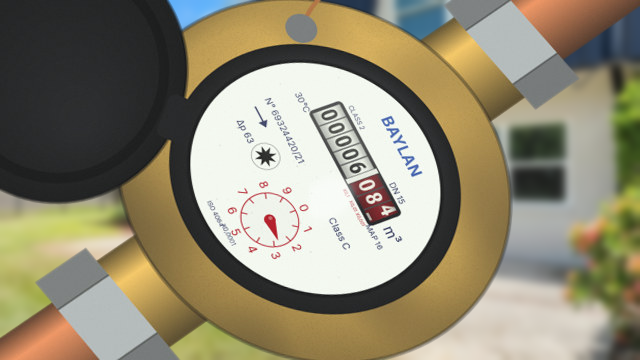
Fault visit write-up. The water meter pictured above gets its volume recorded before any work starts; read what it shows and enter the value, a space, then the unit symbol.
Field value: 6.0842 m³
